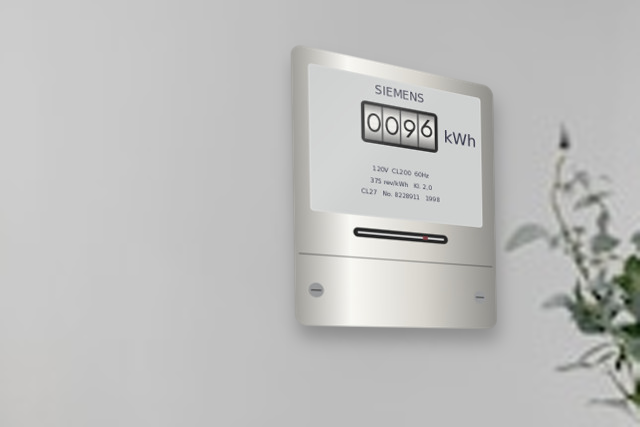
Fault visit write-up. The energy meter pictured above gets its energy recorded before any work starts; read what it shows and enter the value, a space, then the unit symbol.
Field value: 96 kWh
